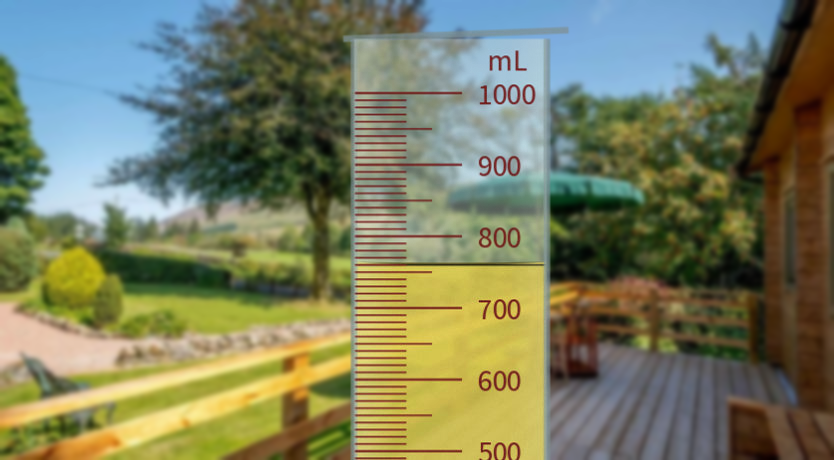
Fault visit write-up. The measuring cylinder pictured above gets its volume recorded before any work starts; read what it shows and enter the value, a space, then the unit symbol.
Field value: 760 mL
